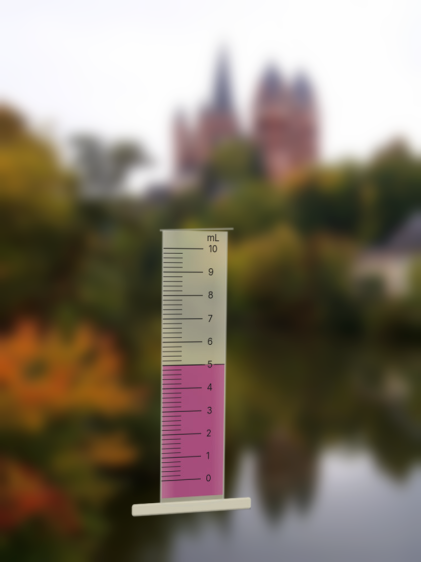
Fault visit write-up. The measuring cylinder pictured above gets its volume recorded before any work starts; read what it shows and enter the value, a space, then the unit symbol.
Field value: 5 mL
